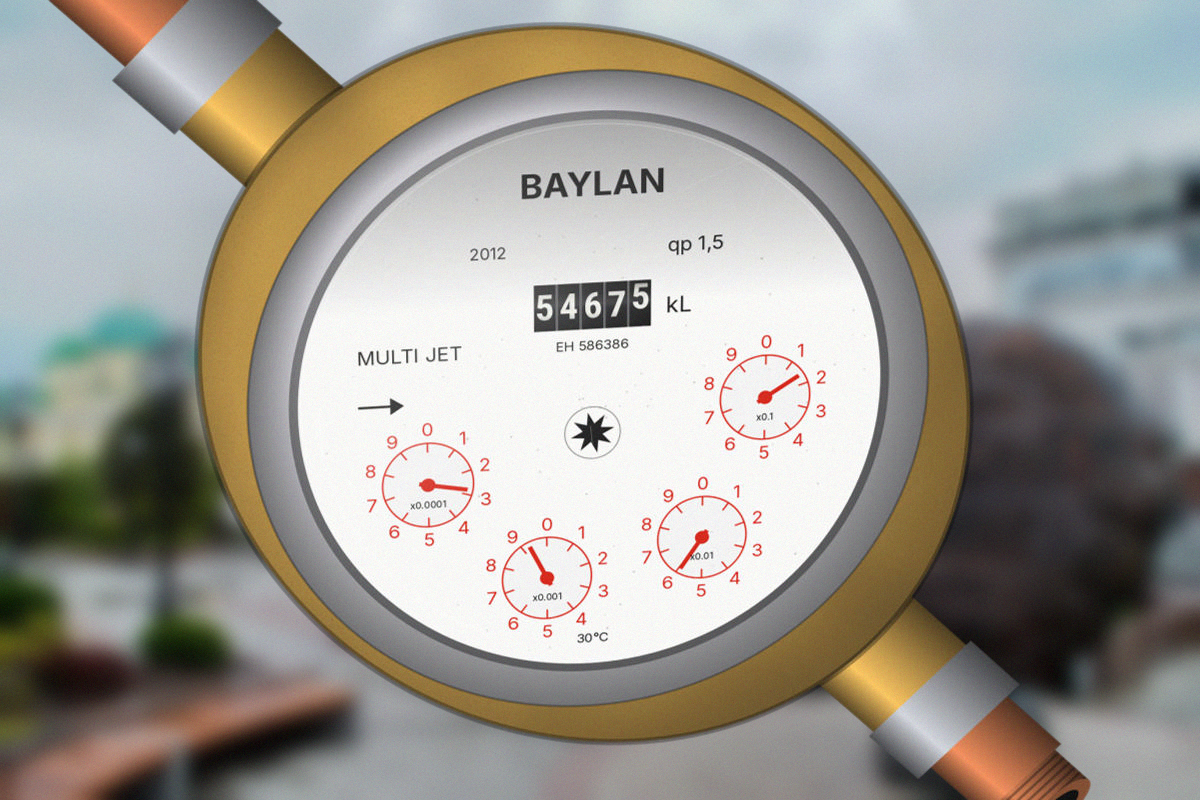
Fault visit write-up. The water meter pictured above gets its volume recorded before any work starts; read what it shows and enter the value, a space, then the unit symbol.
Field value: 54675.1592 kL
